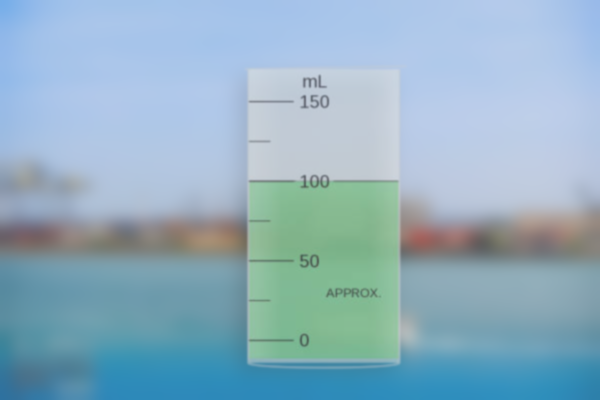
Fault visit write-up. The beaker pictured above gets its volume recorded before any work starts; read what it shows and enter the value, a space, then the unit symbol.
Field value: 100 mL
